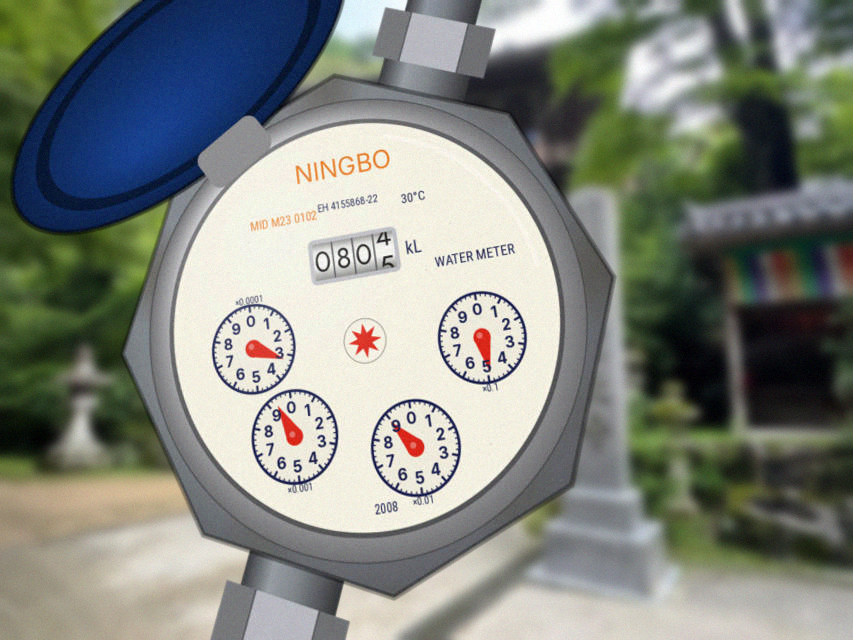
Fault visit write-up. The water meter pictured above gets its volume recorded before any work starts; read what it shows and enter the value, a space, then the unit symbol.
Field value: 804.4893 kL
